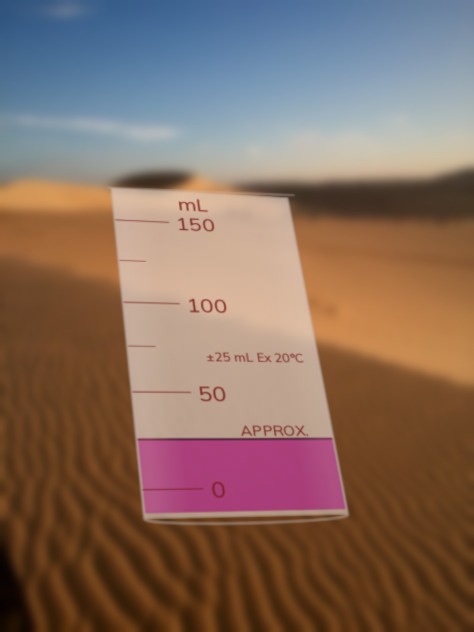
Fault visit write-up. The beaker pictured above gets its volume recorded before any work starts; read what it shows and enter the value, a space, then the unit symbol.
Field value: 25 mL
